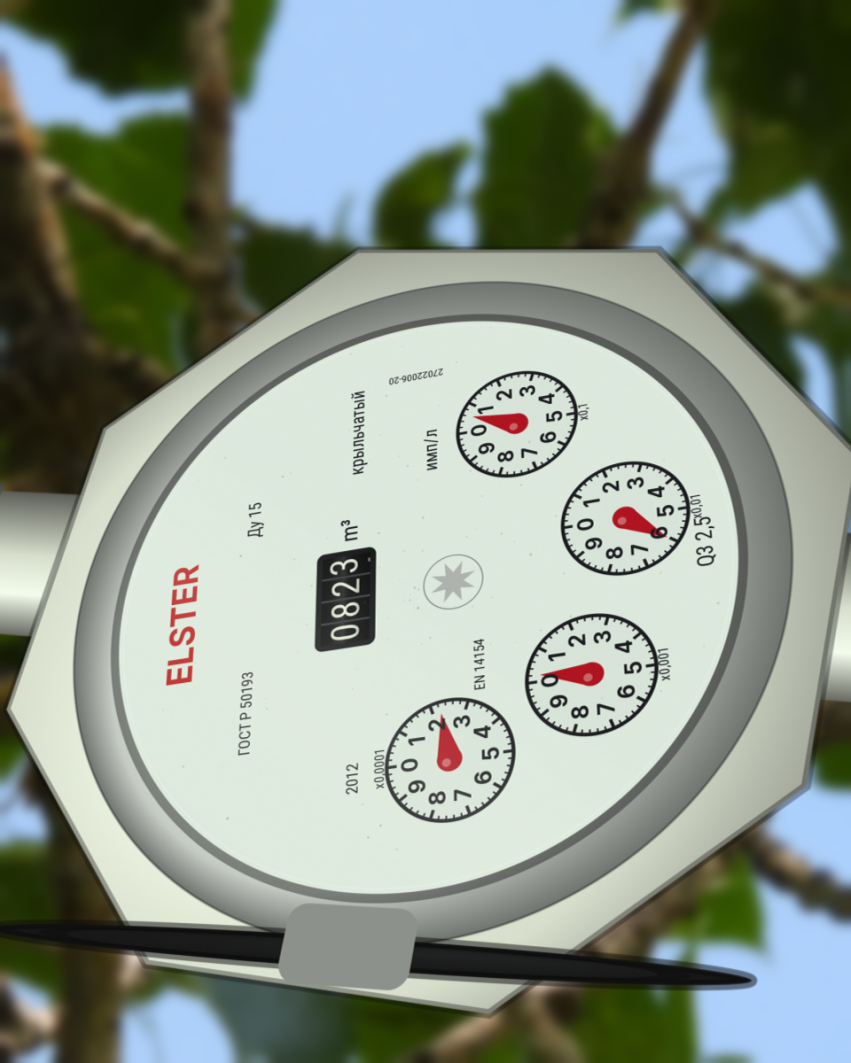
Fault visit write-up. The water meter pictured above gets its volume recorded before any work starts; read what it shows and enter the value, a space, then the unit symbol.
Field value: 823.0602 m³
